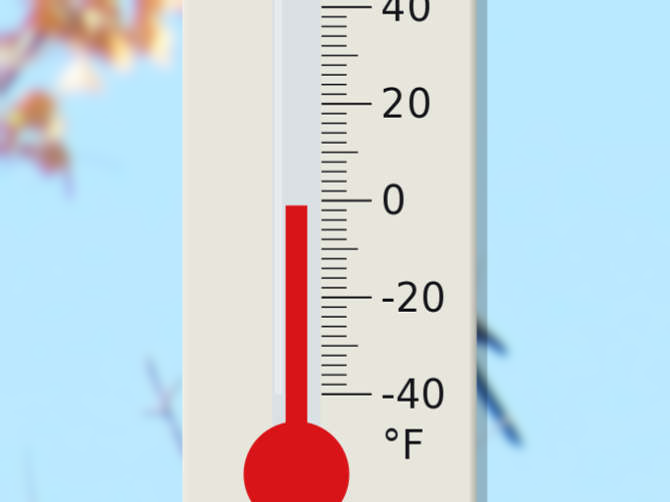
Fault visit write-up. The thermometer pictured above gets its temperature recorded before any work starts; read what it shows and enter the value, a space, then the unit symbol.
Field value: -1 °F
